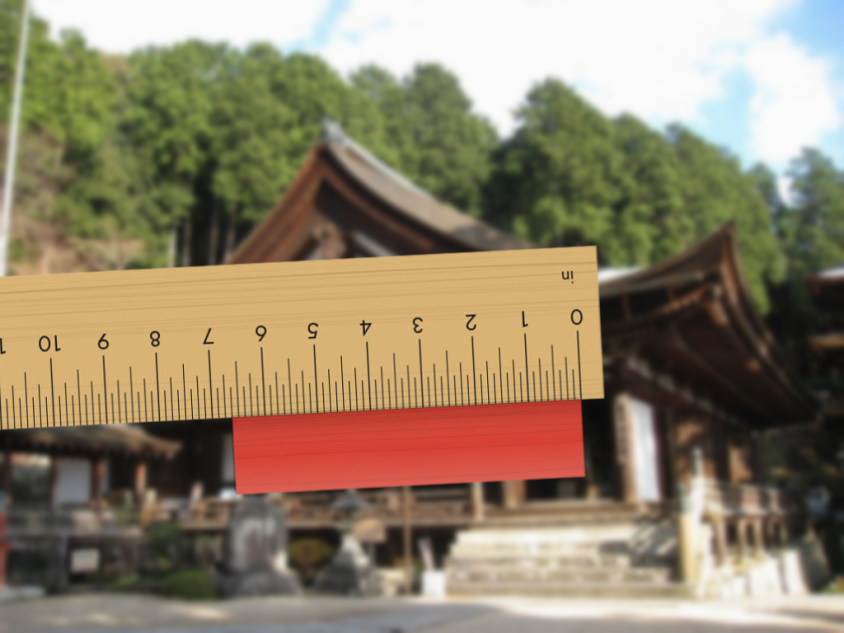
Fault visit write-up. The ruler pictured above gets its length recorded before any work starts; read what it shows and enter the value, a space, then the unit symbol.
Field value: 6.625 in
